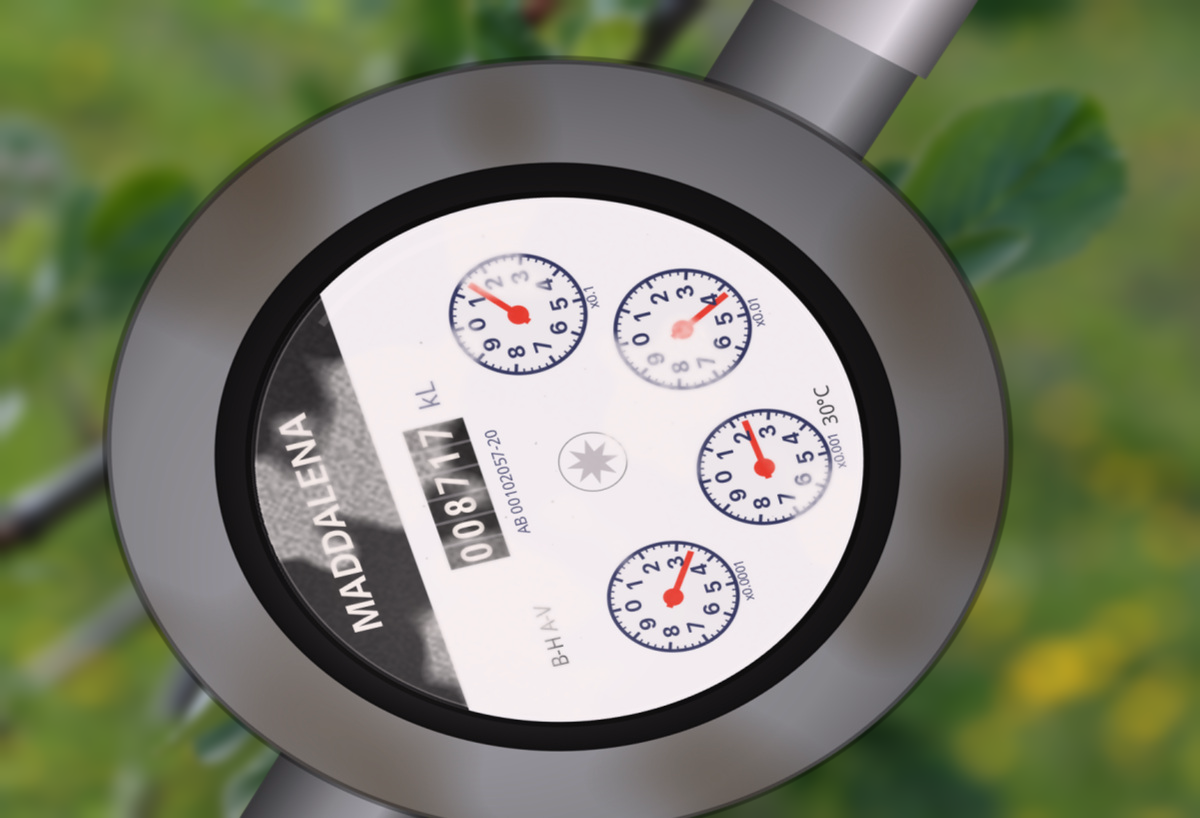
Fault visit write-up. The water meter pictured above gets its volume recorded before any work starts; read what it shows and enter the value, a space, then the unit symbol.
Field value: 8717.1423 kL
